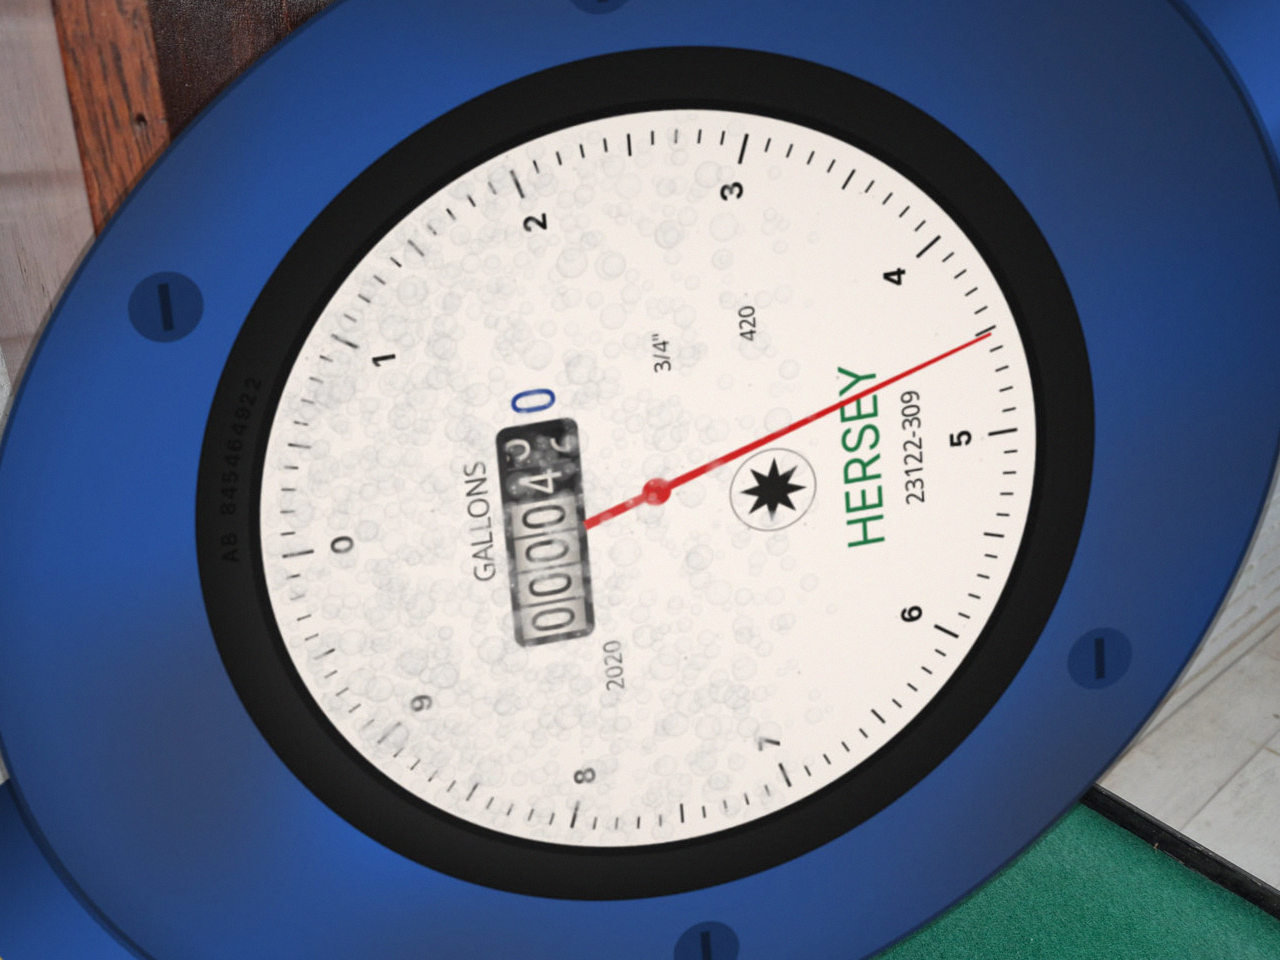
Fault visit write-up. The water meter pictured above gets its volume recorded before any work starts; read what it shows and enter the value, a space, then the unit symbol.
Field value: 454.5 gal
